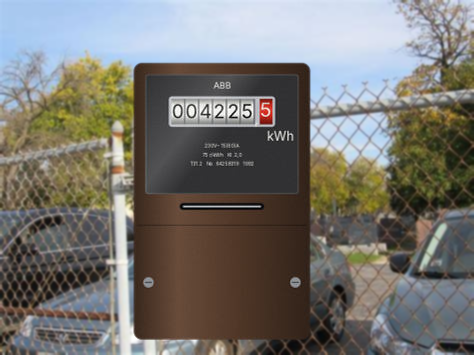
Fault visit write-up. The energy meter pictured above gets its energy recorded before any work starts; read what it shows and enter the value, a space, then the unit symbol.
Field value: 4225.5 kWh
